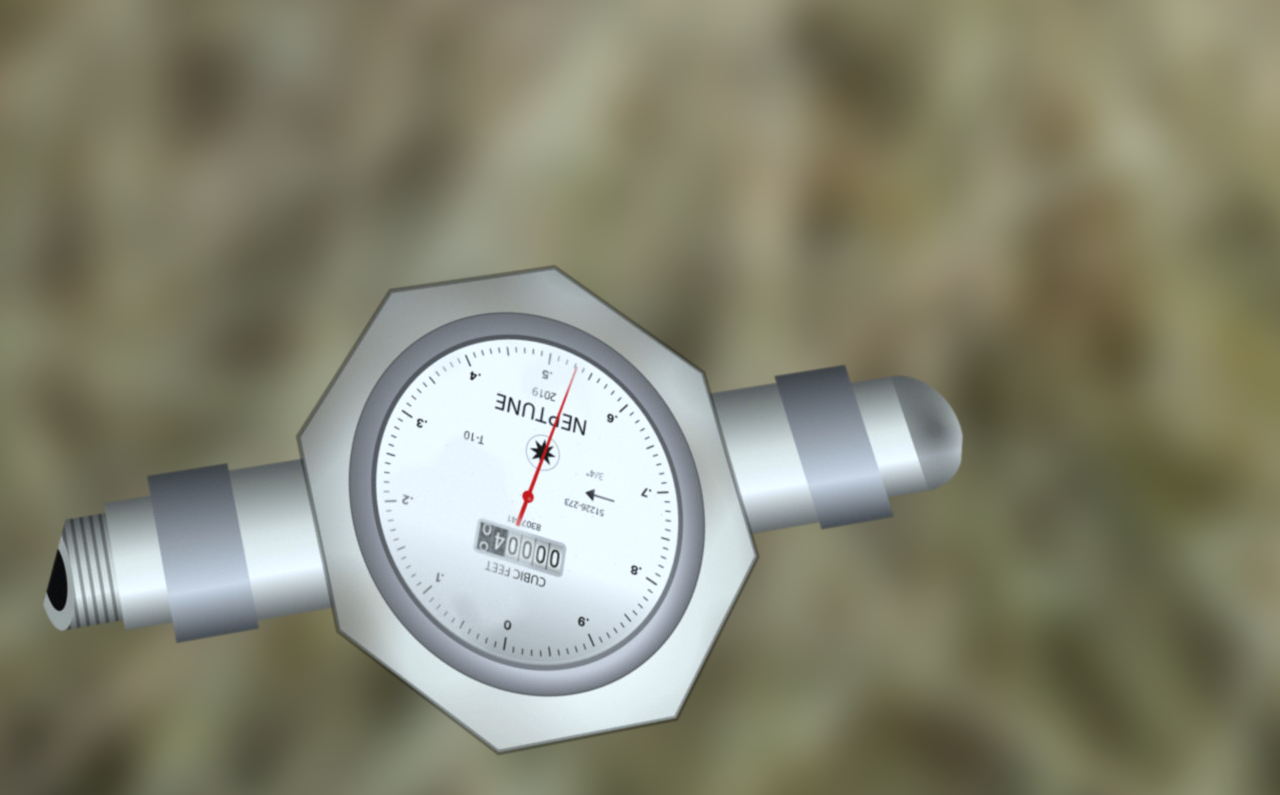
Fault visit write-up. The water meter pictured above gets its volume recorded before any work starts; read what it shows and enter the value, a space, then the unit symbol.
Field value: 48.53 ft³
